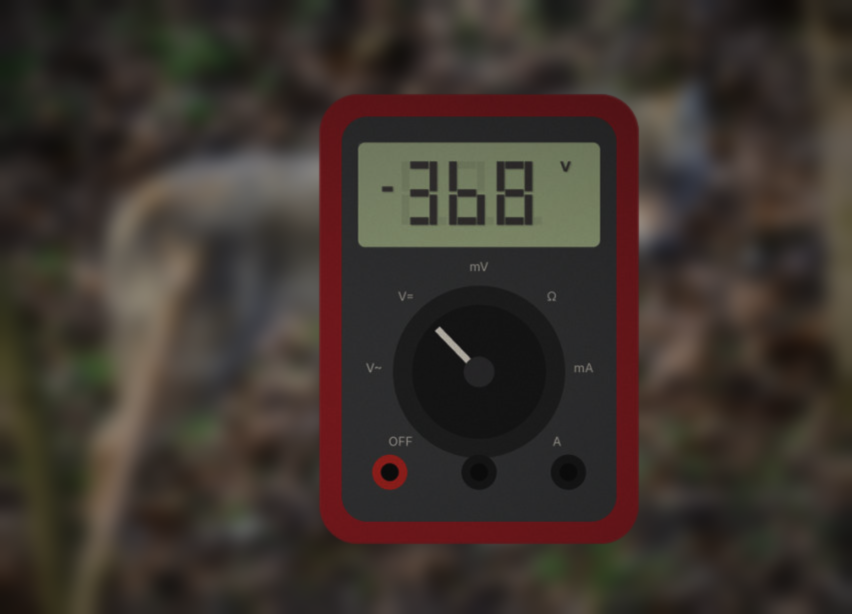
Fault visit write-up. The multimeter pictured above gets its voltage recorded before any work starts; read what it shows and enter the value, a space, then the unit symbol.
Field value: -368 V
